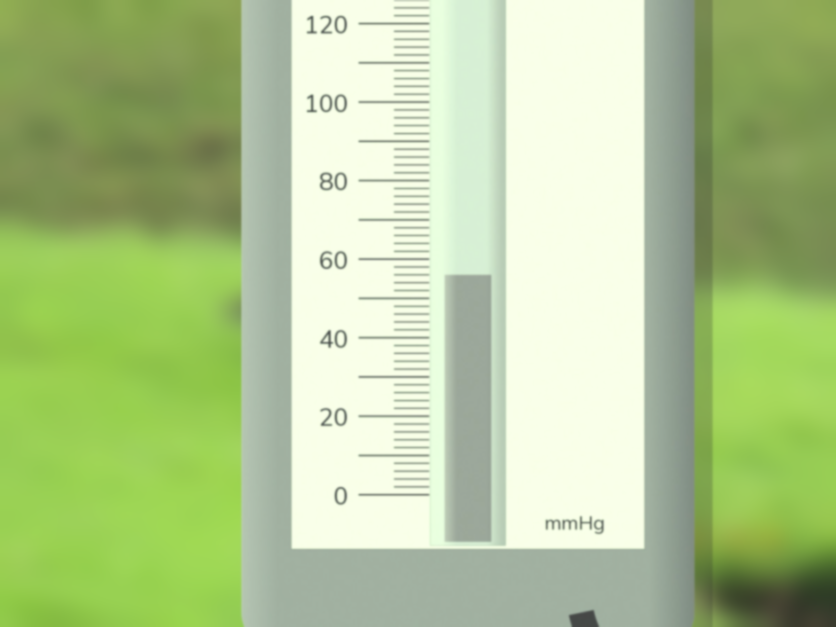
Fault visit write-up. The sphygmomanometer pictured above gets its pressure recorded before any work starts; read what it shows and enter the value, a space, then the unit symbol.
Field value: 56 mmHg
